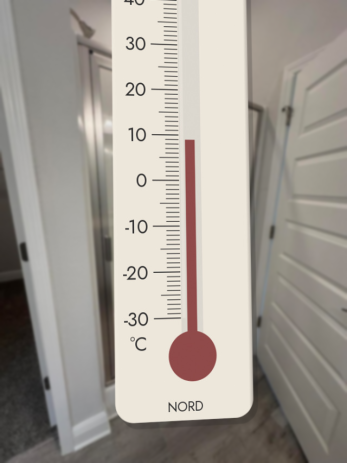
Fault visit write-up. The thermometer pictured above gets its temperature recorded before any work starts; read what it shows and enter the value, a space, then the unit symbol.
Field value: 9 °C
